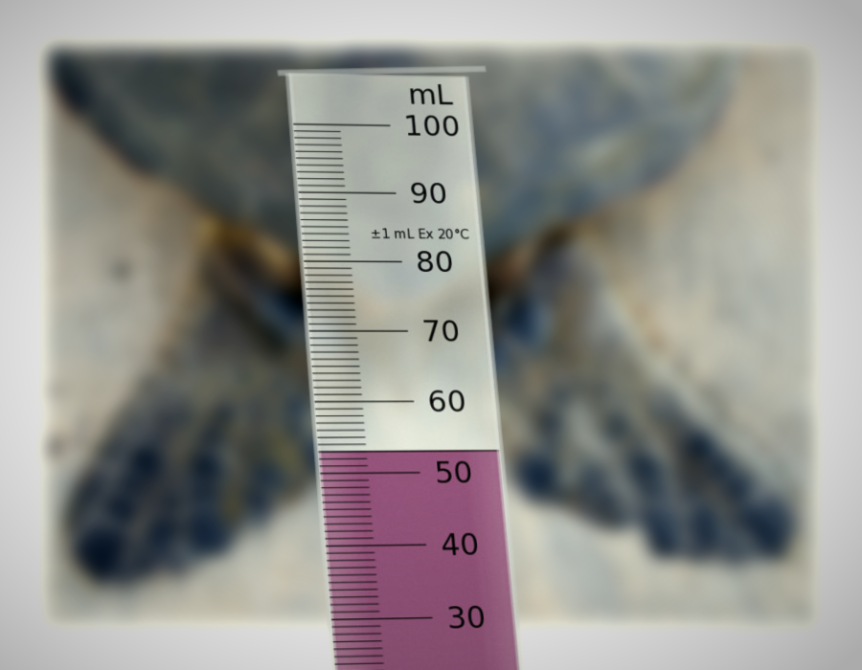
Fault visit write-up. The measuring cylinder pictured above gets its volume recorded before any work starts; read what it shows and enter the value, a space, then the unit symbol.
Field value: 53 mL
